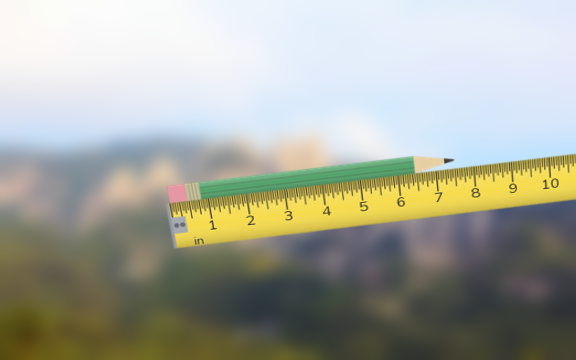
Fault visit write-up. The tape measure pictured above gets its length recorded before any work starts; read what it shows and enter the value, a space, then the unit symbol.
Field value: 7.5 in
